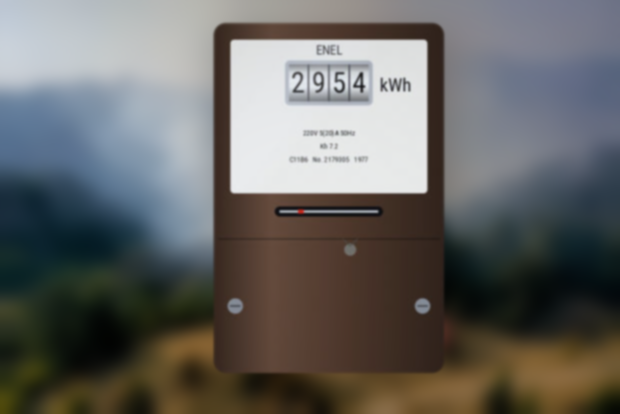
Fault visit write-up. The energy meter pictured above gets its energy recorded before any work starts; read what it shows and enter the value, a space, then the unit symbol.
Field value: 2954 kWh
